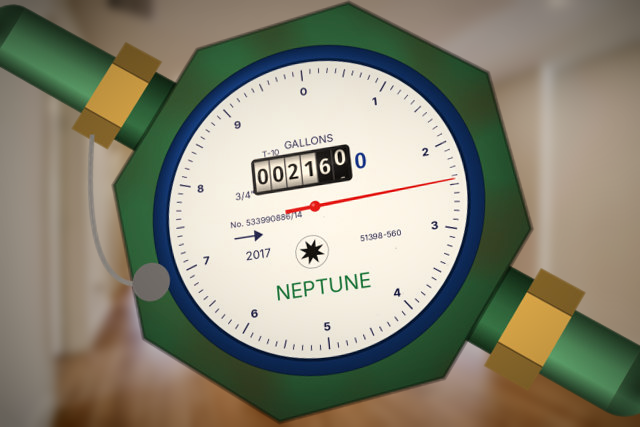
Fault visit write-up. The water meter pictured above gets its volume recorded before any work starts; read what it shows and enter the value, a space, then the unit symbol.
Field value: 21602.4 gal
